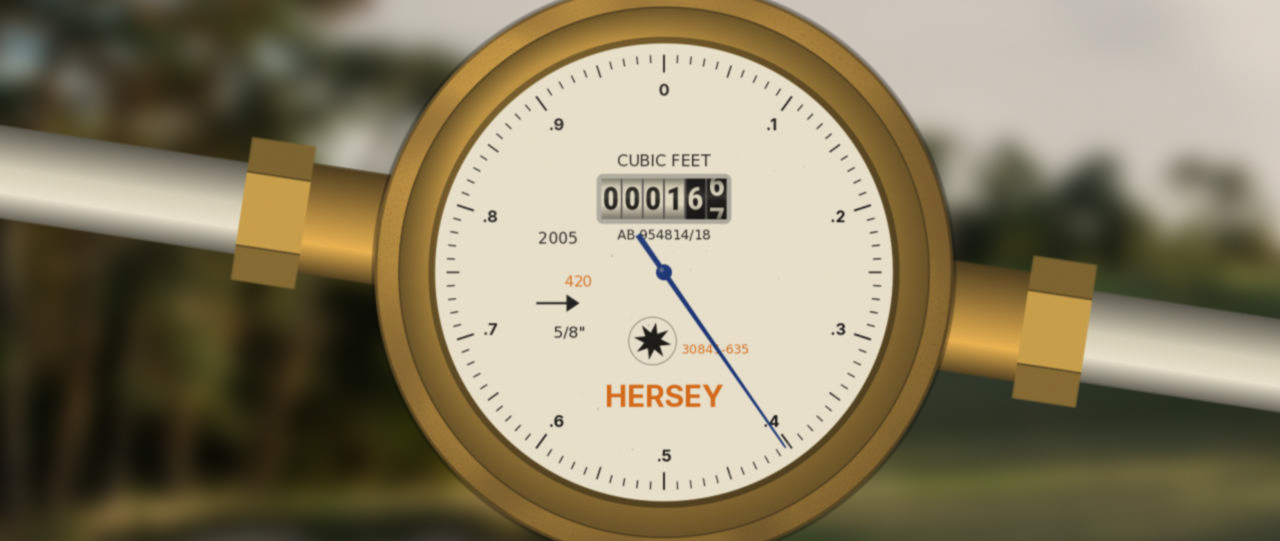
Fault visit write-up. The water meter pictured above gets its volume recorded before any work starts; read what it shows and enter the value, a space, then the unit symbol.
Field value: 166.40 ft³
